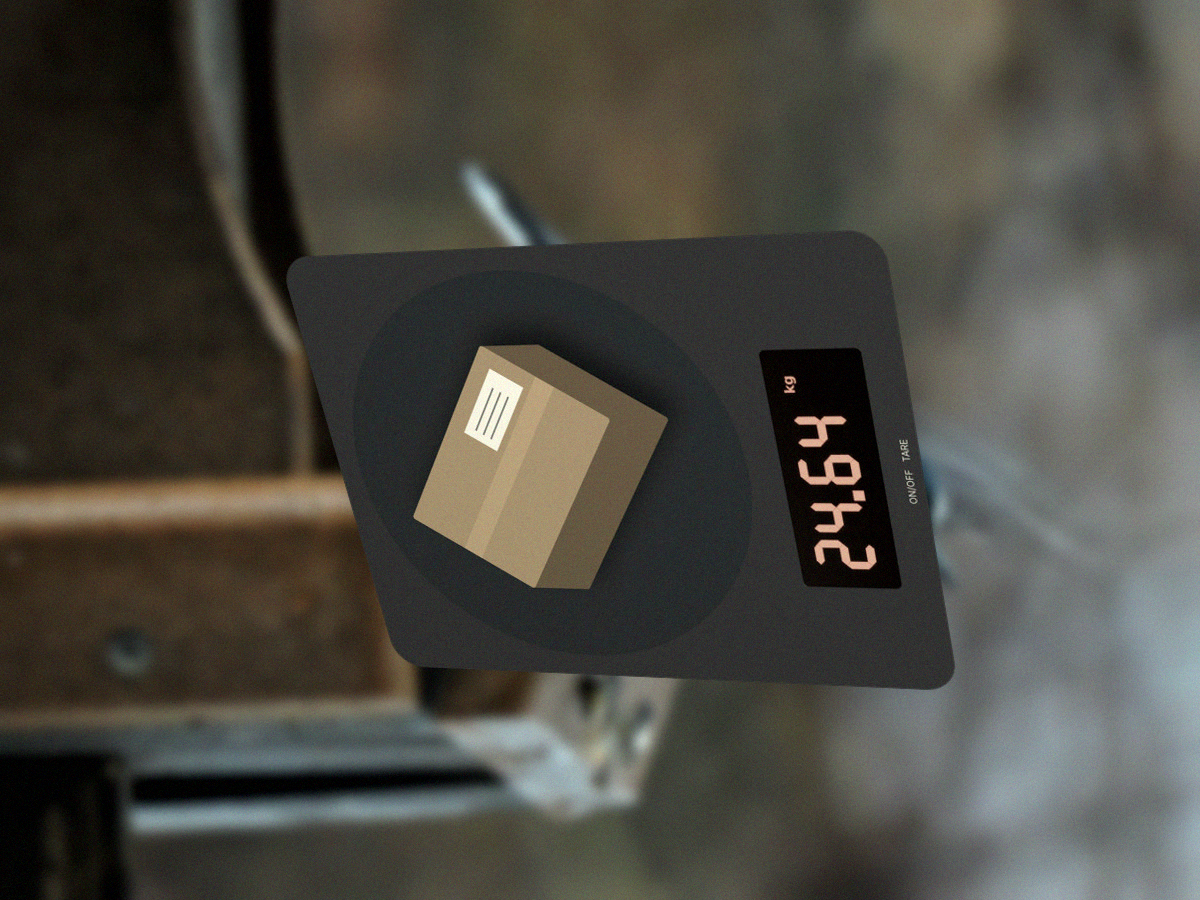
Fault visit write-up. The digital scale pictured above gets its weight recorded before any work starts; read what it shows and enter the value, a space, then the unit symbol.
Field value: 24.64 kg
